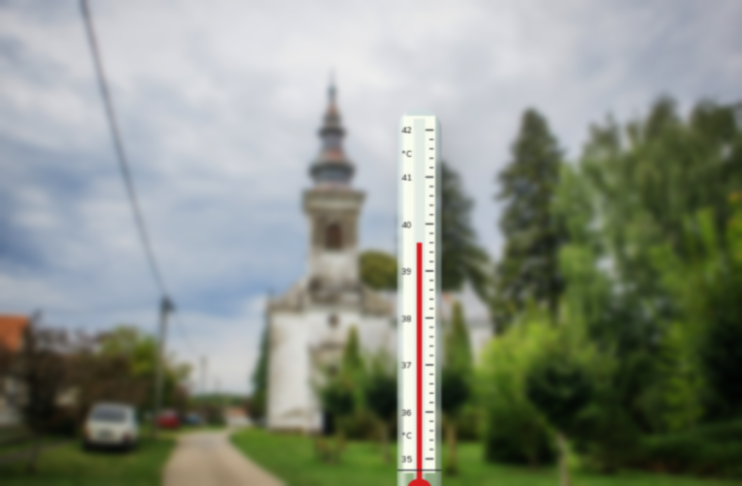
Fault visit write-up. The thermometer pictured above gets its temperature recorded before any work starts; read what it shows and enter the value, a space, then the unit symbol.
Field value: 39.6 °C
